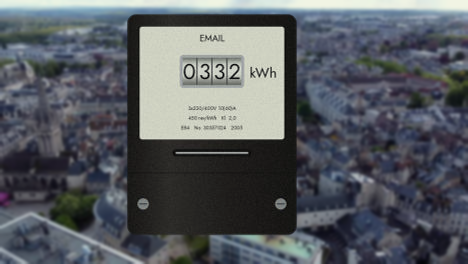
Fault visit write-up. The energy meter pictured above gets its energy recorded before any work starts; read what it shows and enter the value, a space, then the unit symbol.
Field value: 332 kWh
